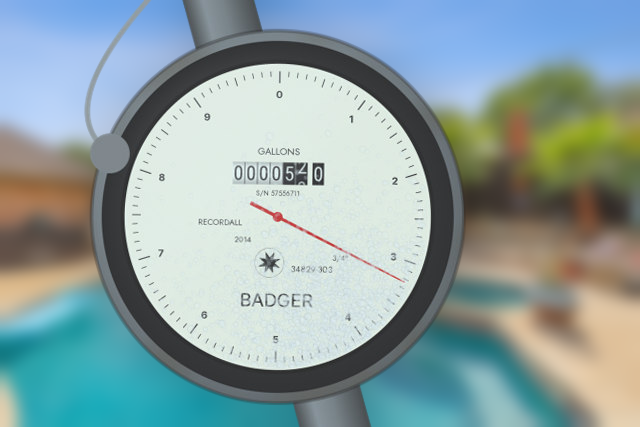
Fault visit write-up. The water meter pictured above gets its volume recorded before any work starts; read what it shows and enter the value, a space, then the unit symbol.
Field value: 523.2 gal
